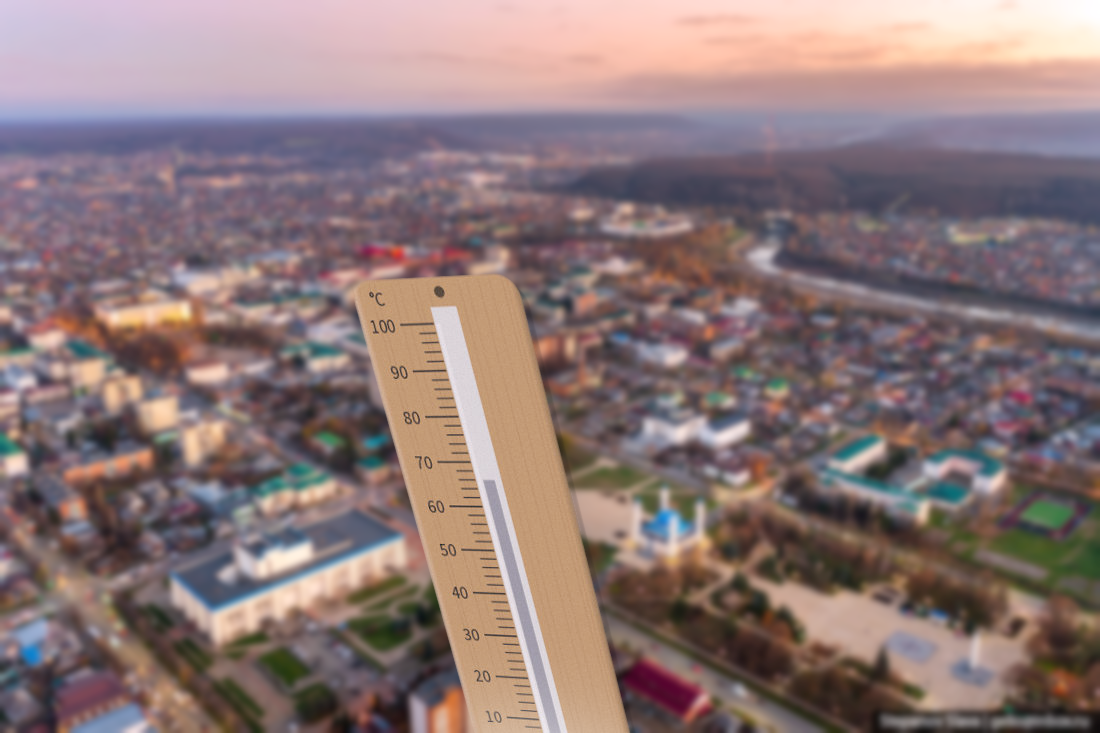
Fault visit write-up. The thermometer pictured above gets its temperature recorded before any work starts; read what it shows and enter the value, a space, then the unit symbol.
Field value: 66 °C
